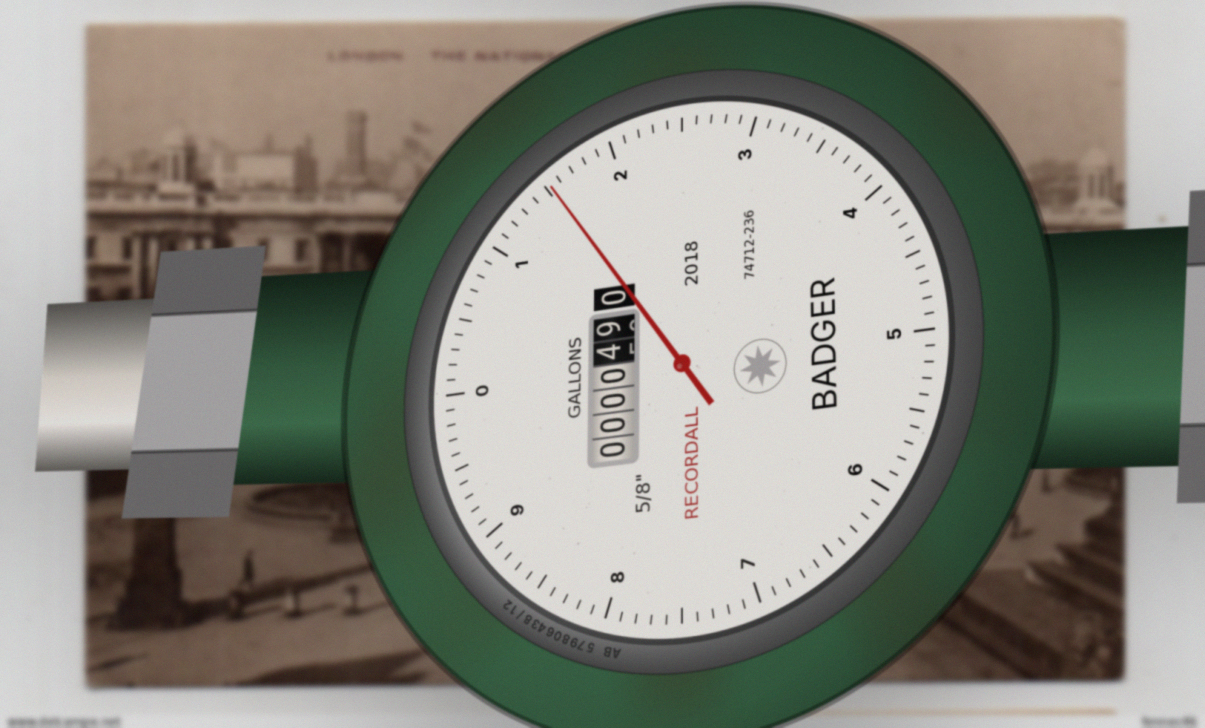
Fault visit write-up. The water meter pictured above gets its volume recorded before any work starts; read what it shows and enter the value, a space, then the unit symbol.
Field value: 491.5 gal
